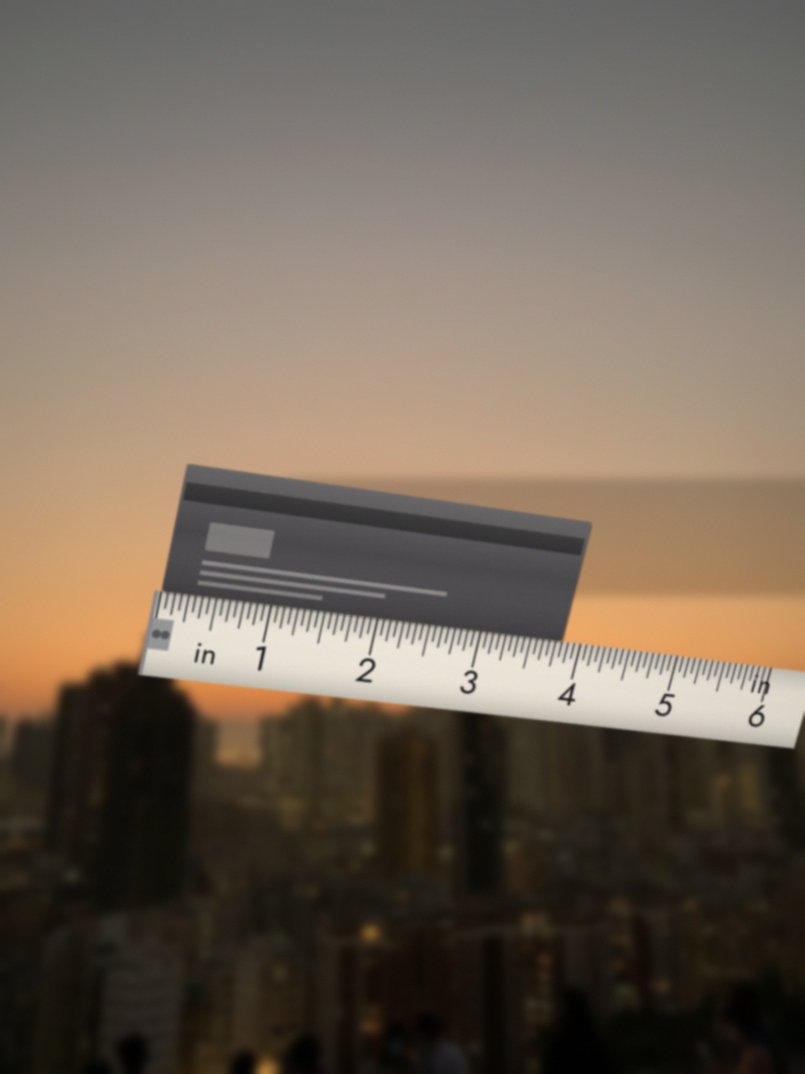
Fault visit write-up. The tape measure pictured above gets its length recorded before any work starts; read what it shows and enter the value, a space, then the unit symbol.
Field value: 3.8125 in
